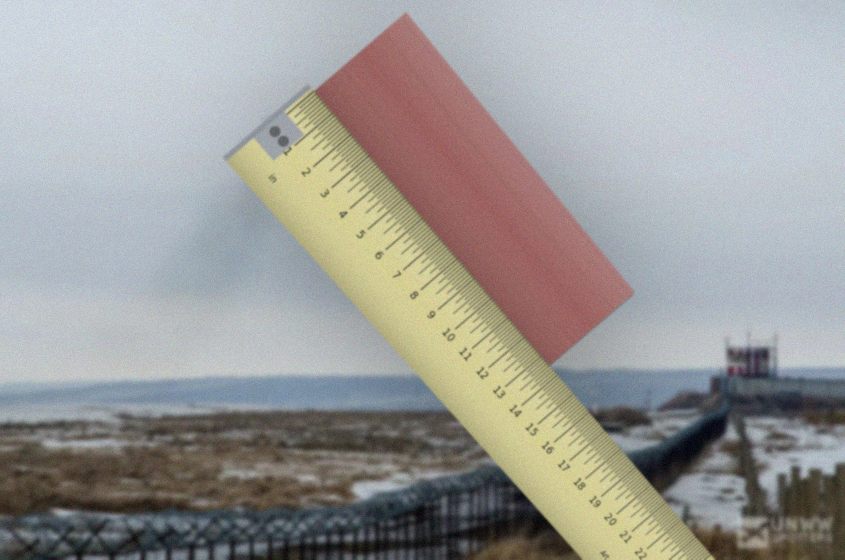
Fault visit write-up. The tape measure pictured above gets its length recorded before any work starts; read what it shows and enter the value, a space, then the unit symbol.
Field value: 13.5 in
